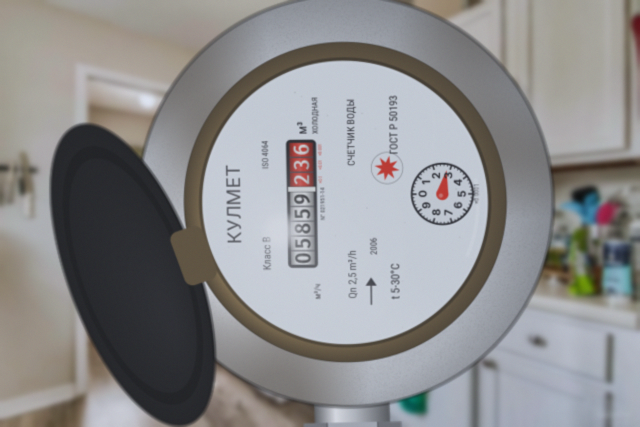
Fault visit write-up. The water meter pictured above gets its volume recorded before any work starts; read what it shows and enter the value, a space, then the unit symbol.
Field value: 5859.2362 m³
